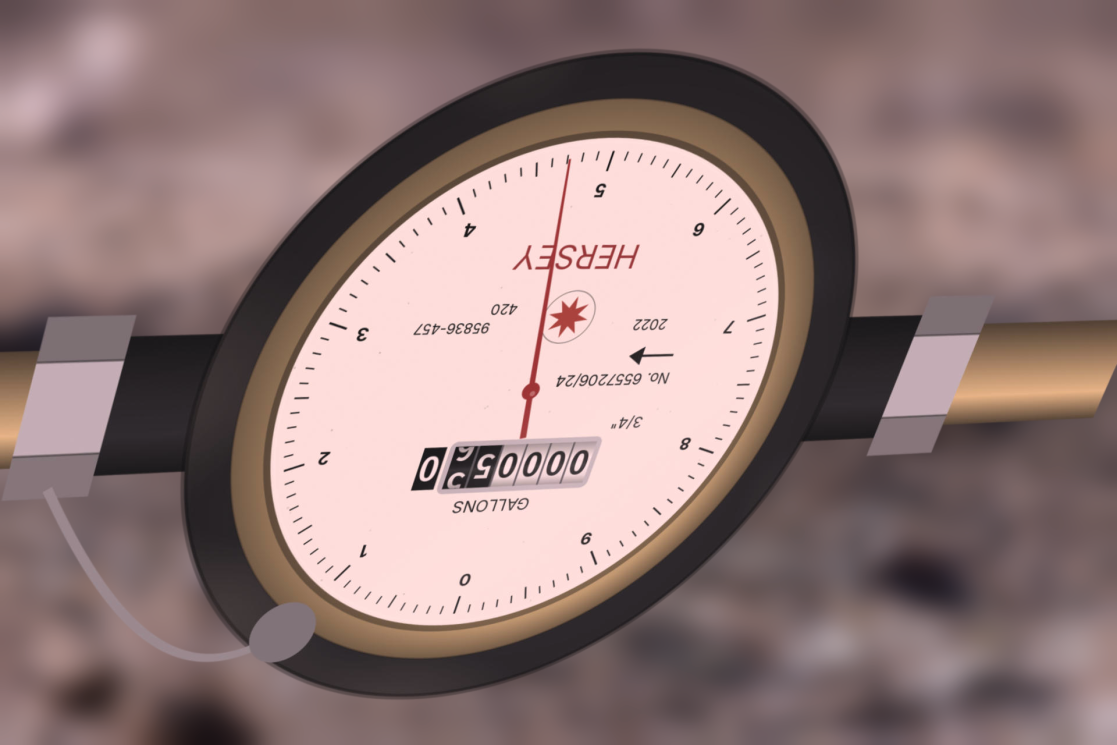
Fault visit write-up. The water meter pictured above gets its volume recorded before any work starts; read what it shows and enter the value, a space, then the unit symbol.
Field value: 554.7 gal
